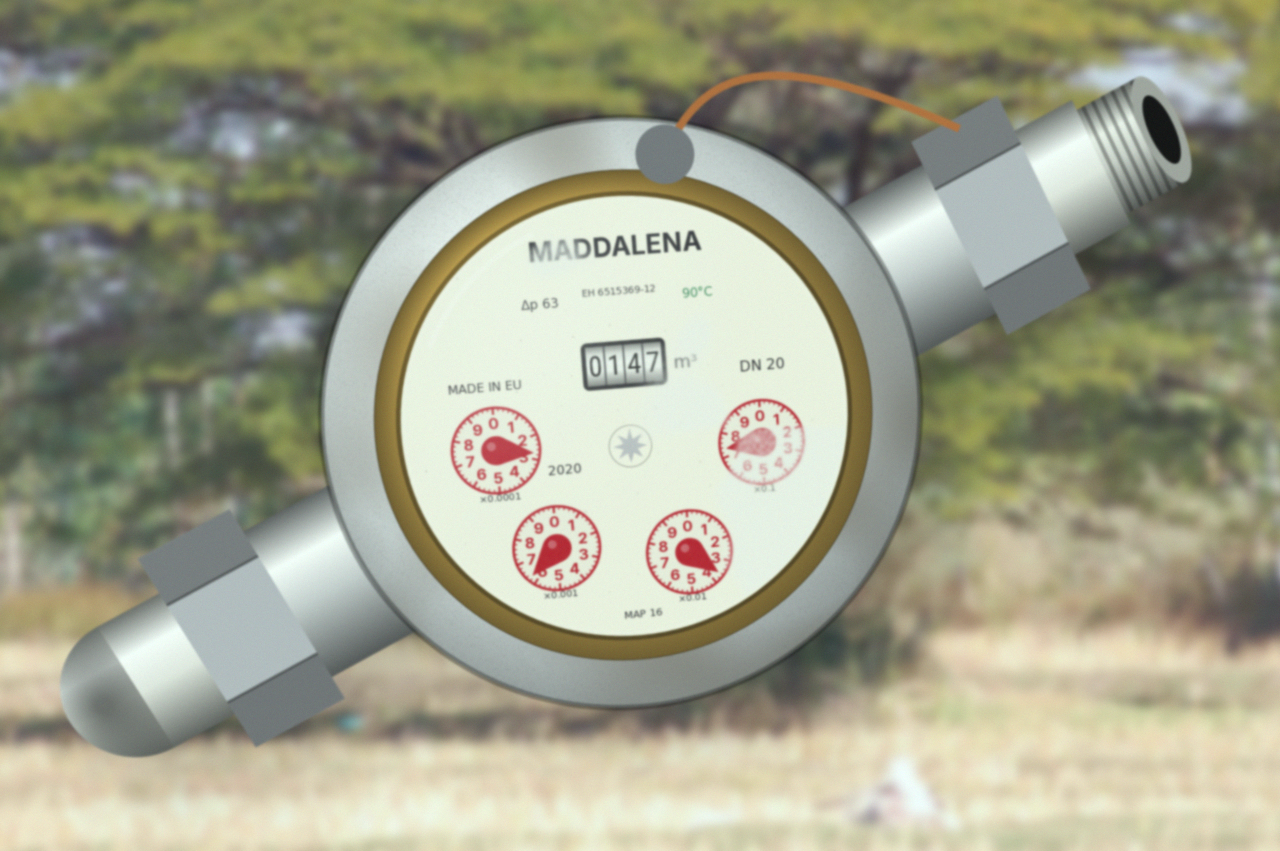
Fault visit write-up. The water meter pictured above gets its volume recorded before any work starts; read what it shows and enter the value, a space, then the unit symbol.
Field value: 147.7362 m³
